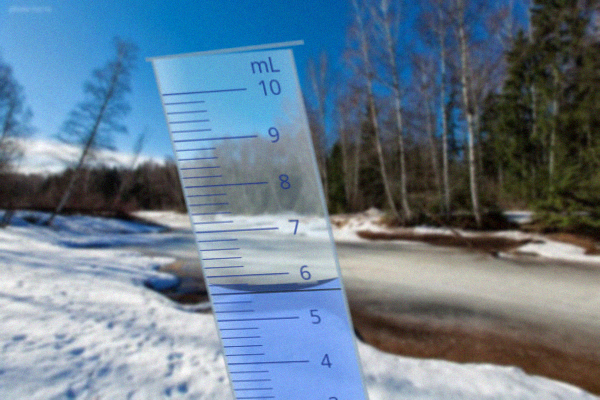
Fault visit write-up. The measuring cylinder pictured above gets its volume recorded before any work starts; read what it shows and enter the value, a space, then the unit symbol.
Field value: 5.6 mL
